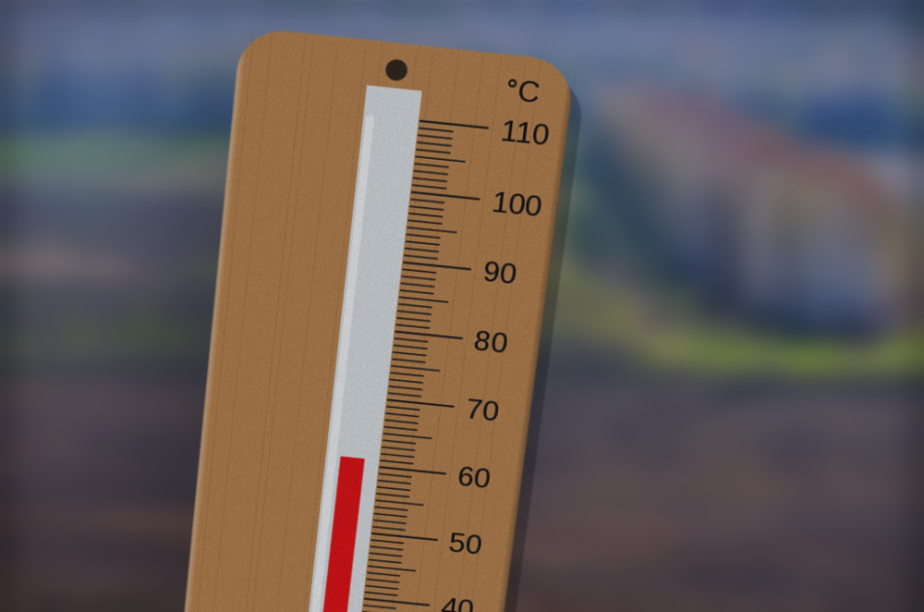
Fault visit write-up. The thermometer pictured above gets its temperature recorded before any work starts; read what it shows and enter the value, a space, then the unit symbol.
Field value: 61 °C
